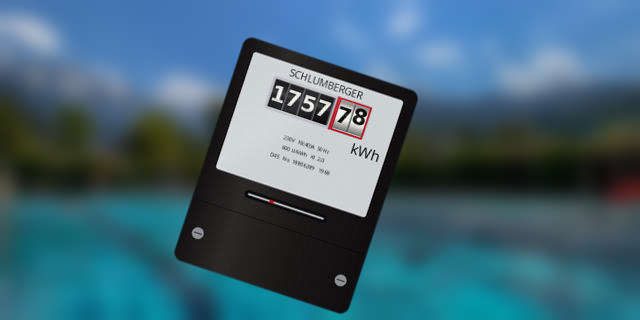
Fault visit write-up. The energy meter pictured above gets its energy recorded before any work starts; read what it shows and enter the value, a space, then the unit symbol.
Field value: 1757.78 kWh
